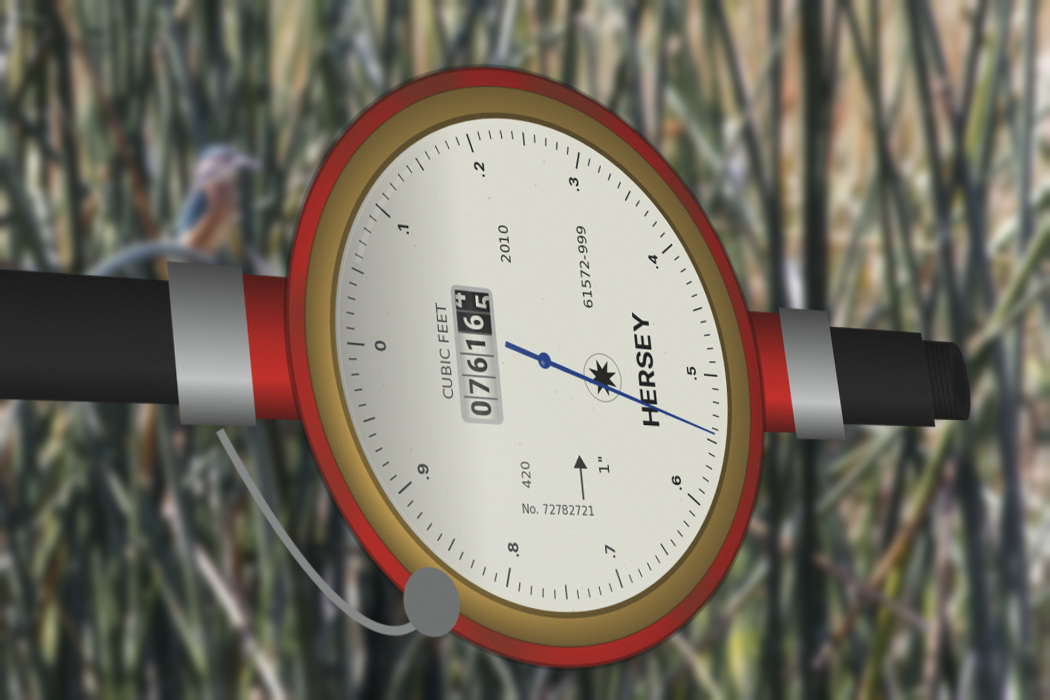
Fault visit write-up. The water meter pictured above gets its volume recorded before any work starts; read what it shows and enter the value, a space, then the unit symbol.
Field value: 76164.54 ft³
